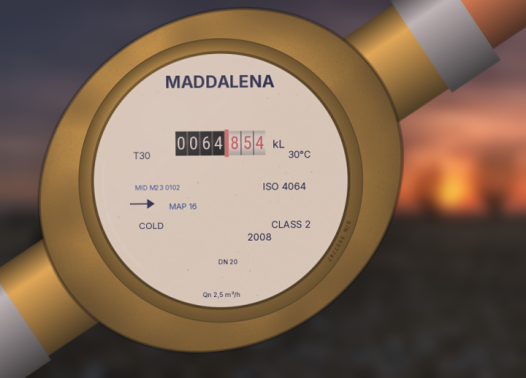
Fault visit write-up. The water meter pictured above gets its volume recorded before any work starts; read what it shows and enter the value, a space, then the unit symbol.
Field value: 64.854 kL
